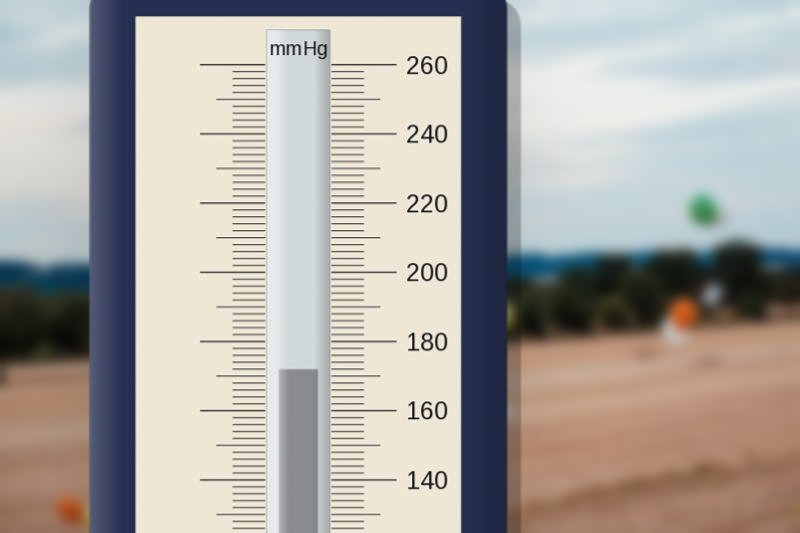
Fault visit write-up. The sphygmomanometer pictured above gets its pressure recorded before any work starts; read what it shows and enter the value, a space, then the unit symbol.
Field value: 172 mmHg
